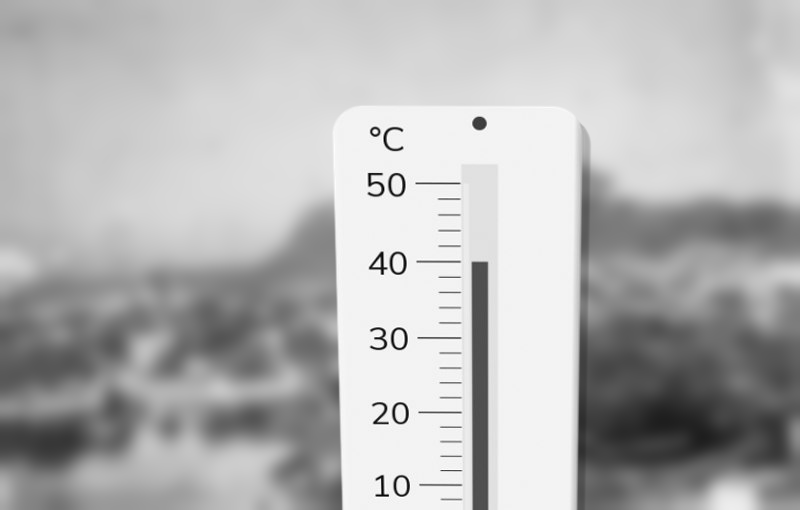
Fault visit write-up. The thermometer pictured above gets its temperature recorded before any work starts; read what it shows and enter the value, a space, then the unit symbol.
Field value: 40 °C
